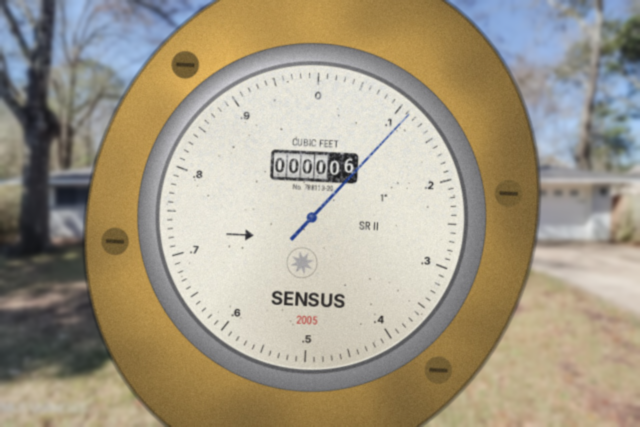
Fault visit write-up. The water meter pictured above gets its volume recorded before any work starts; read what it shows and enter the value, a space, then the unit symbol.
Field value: 6.11 ft³
